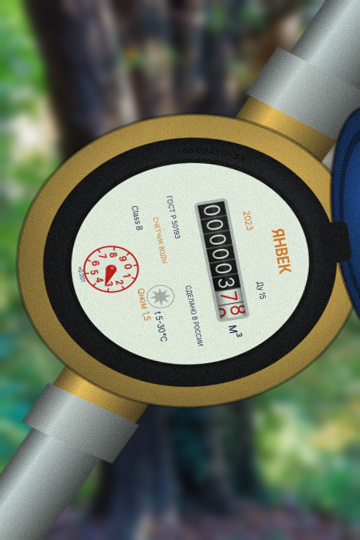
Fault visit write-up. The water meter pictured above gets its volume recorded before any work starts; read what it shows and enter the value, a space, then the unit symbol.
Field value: 3.783 m³
